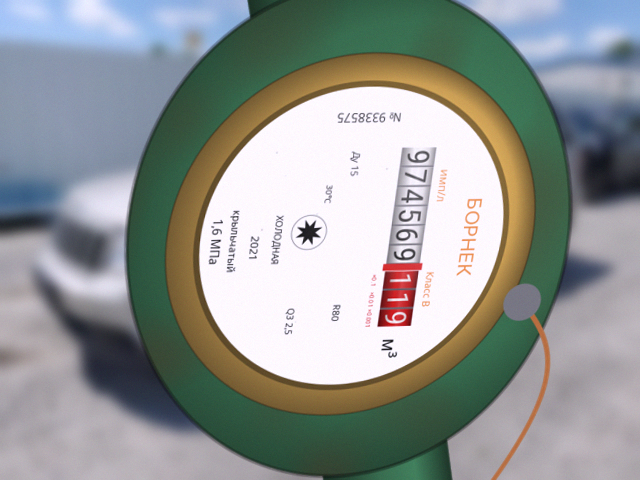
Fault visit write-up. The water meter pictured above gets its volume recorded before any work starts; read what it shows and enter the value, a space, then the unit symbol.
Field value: 974569.119 m³
